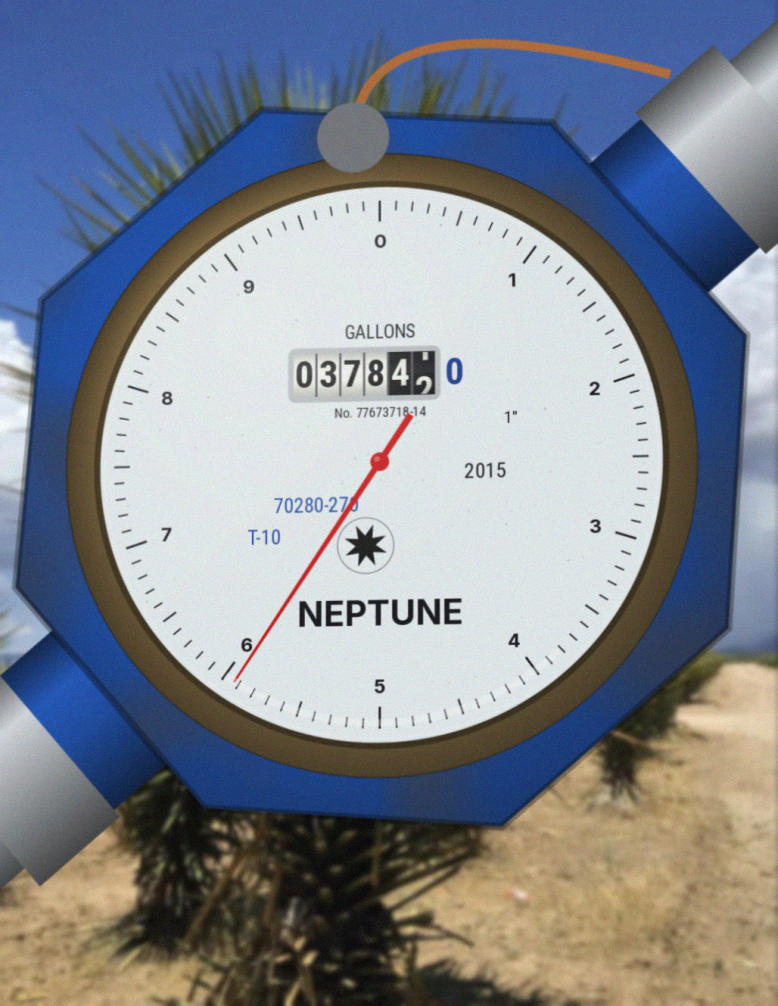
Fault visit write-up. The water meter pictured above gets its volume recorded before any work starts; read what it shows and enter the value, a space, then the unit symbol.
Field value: 378415.9 gal
